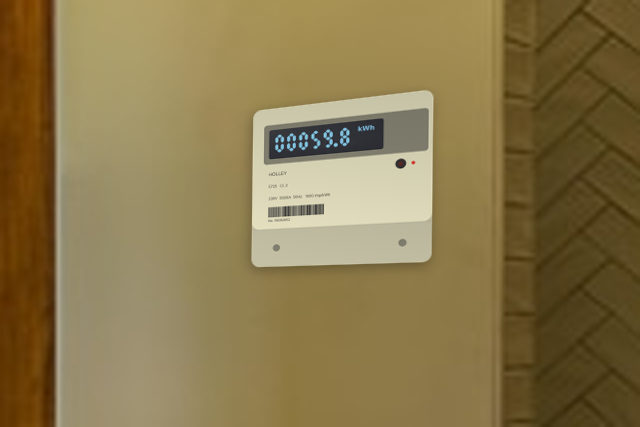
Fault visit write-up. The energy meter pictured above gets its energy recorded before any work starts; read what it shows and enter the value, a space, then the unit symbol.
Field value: 59.8 kWh
